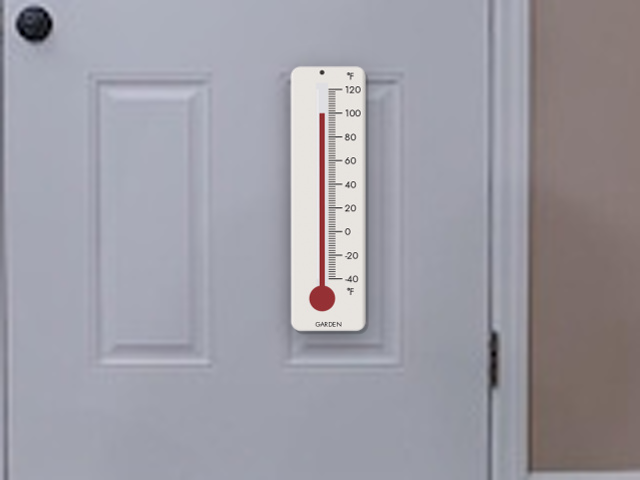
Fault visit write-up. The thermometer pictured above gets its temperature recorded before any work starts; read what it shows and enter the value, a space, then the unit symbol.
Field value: 100 °F
